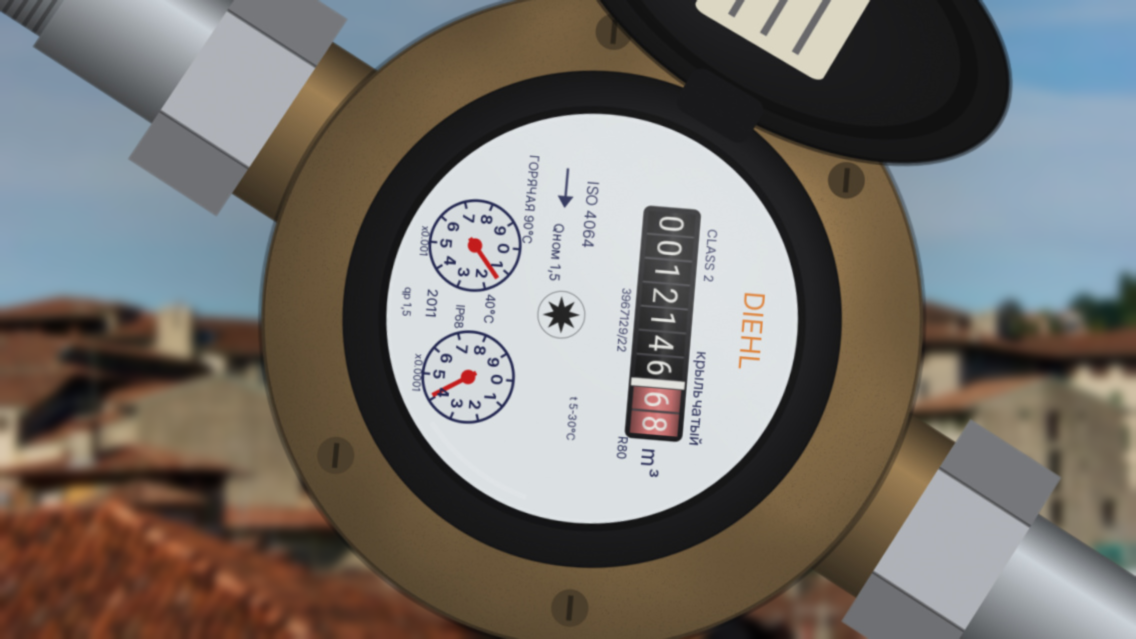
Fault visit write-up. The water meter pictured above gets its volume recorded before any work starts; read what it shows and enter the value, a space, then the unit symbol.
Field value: 12146.6814 m³
